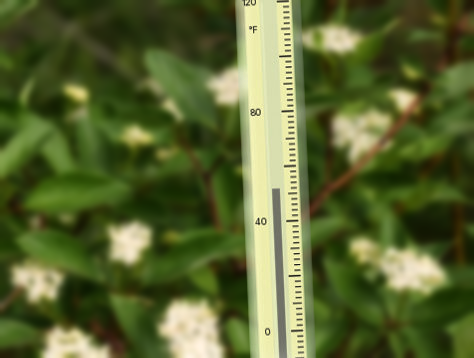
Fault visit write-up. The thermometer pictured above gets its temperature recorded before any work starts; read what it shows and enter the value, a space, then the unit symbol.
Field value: 52 °F
